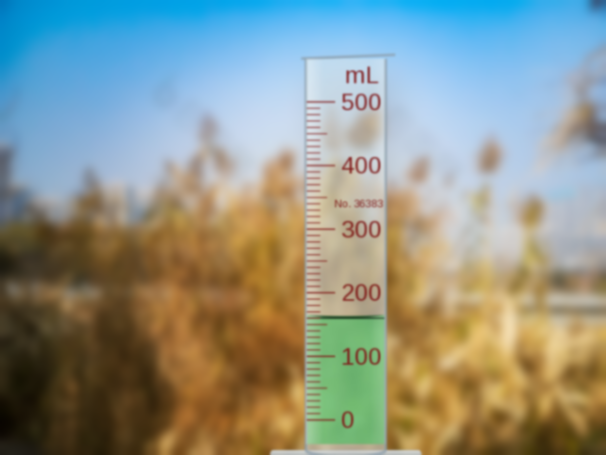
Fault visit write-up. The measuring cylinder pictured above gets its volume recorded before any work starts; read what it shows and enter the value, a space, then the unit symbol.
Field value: 160 mL
